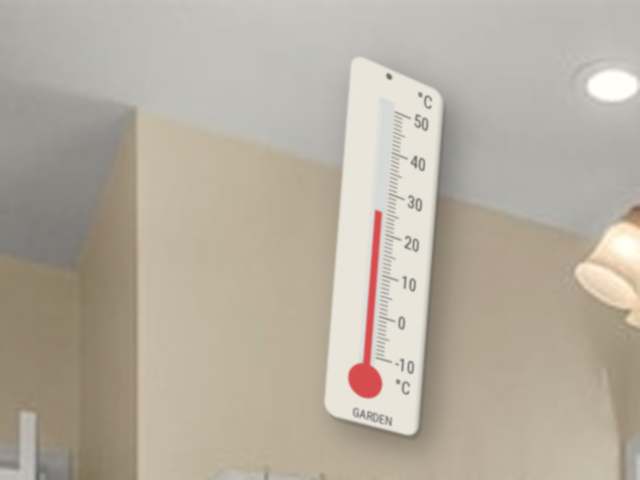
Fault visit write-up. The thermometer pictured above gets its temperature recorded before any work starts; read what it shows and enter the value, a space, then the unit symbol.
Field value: 25 °C
